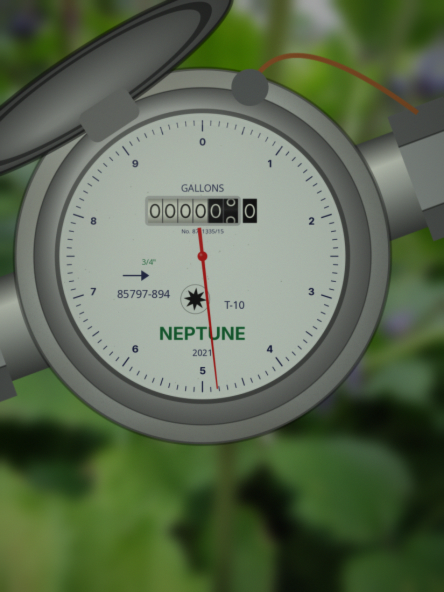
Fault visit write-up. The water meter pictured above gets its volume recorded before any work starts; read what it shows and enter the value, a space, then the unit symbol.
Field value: 84.8 gal
